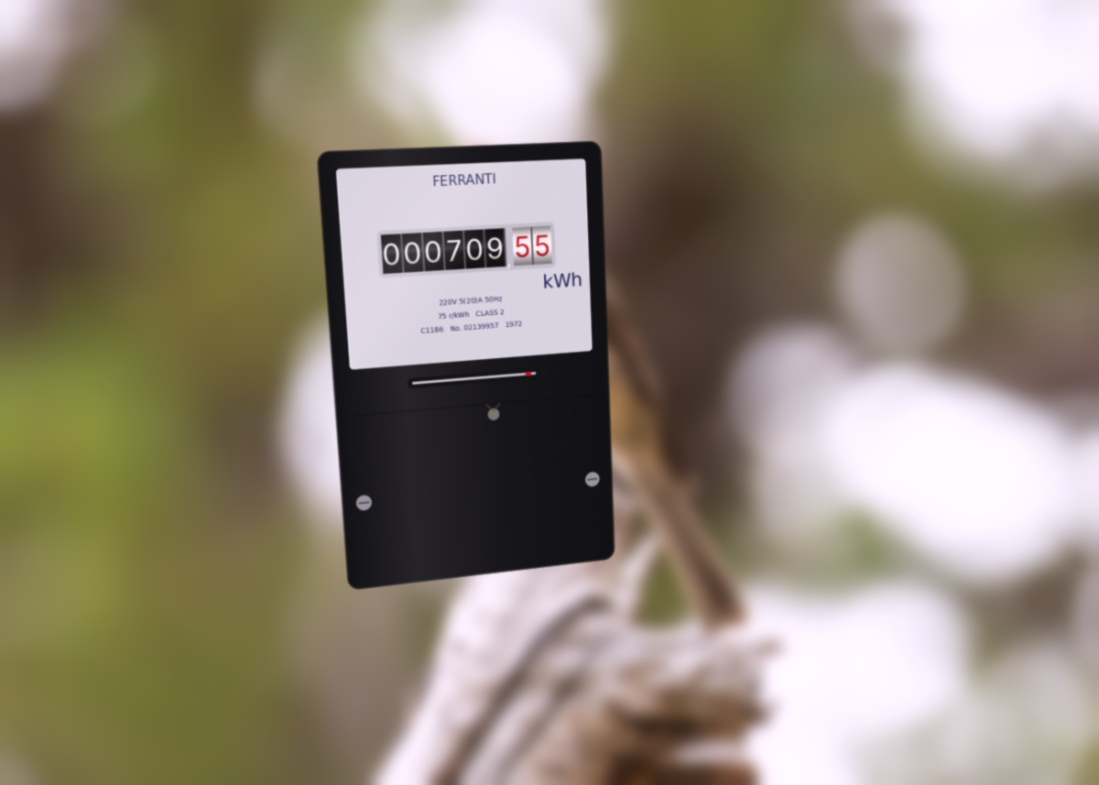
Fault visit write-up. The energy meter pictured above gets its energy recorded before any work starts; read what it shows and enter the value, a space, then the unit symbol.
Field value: 709.55 kWh
